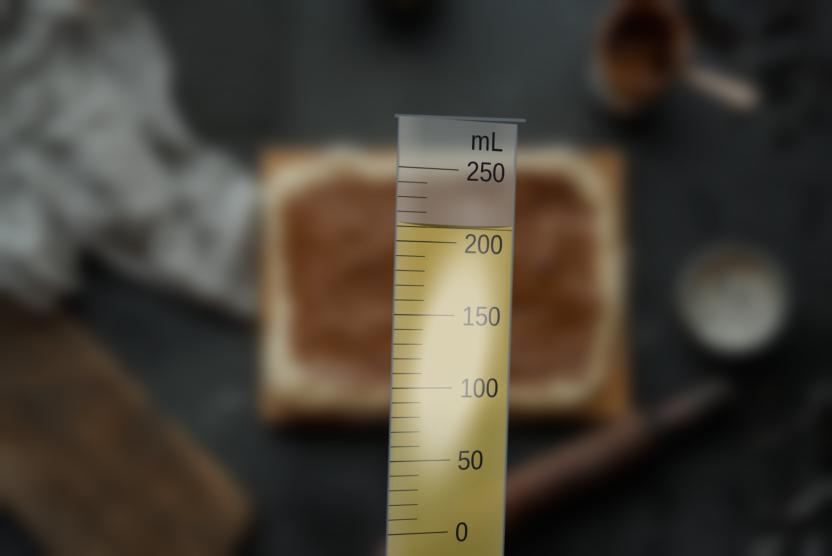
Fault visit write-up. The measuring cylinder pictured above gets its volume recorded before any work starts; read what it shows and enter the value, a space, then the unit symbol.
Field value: 210 mL
